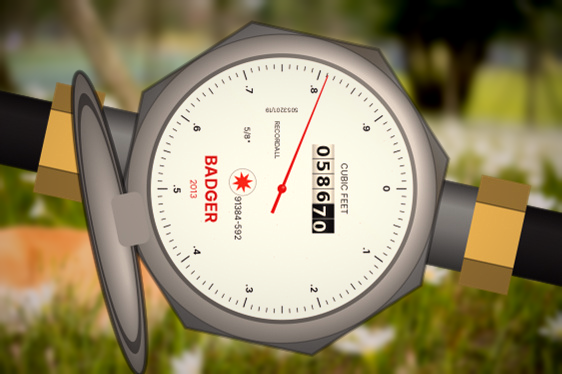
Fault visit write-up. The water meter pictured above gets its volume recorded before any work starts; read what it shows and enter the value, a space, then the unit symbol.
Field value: 58669.81 ft³
